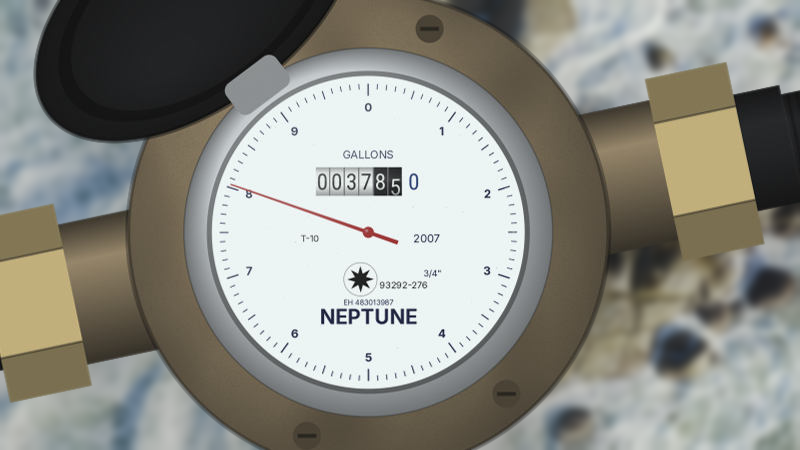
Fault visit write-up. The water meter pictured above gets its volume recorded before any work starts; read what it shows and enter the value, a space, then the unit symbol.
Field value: 37848.0 gal
